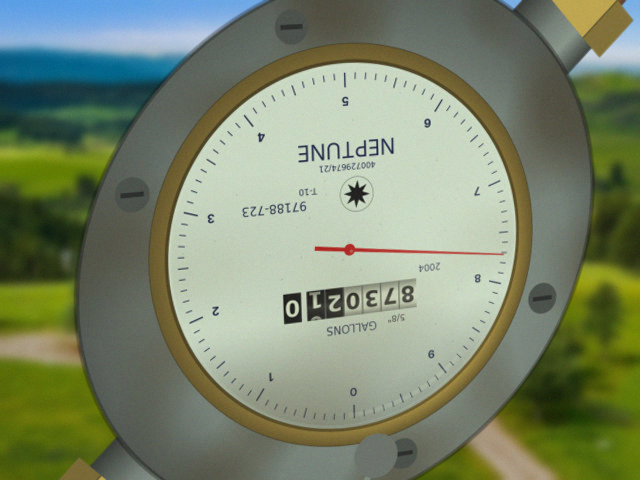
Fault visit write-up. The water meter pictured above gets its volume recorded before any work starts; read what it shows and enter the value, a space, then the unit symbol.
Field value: 8730207.7 gal
